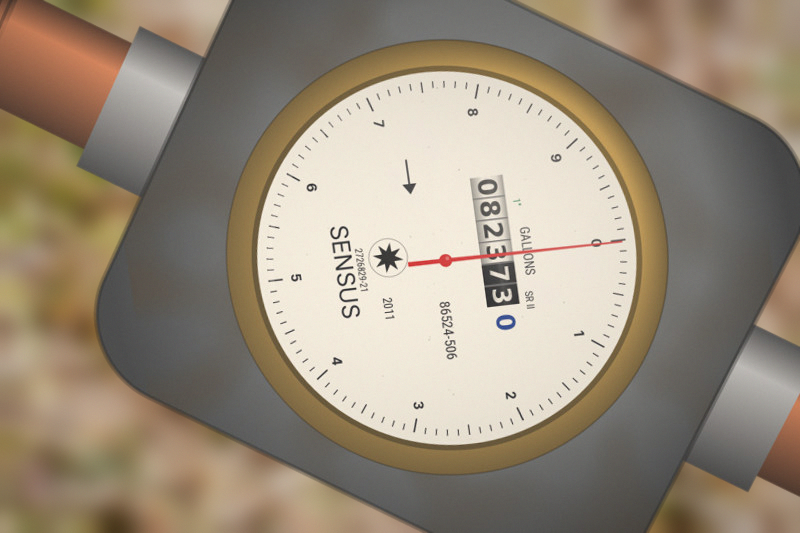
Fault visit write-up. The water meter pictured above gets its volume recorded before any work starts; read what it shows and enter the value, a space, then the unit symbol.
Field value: 823730.0 gal
